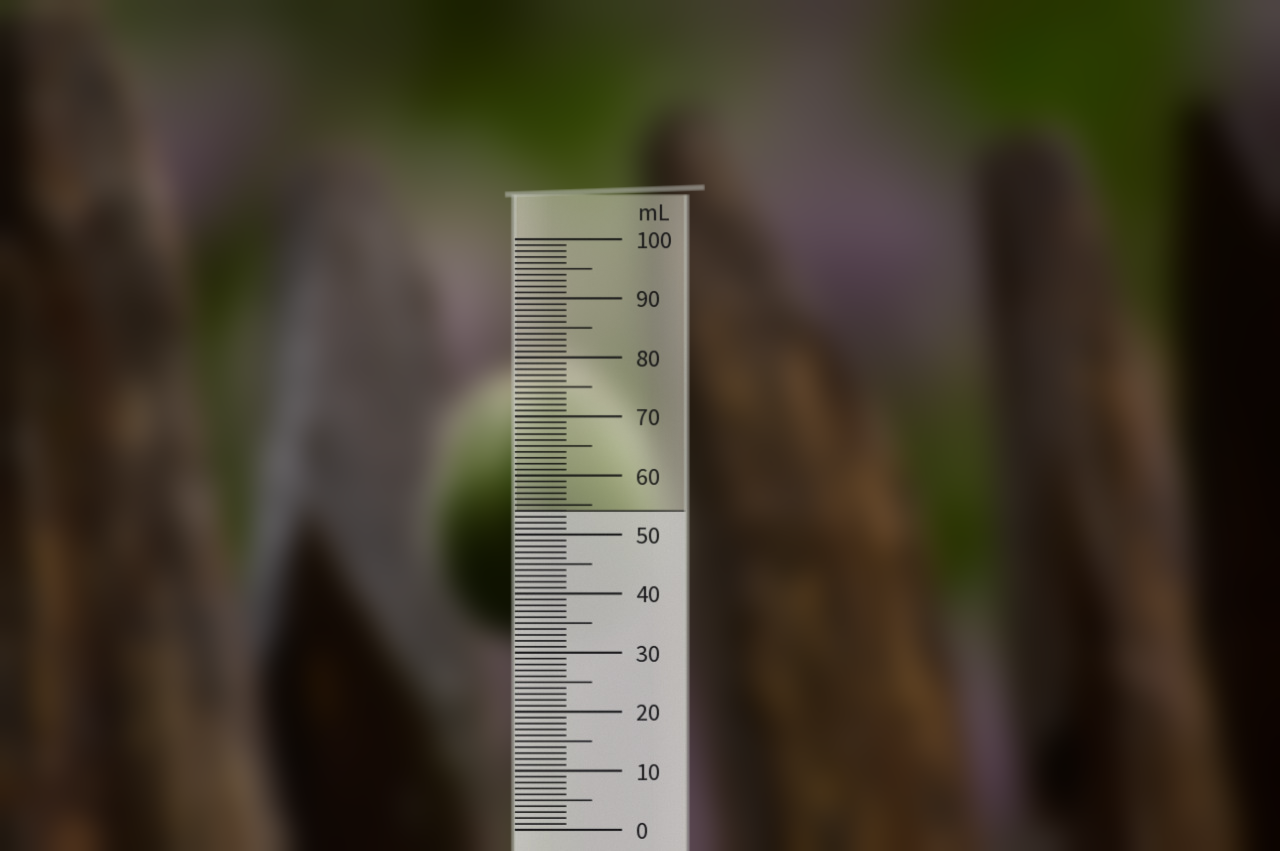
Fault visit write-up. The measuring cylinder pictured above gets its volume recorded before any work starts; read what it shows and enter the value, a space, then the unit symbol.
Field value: 54 mL
